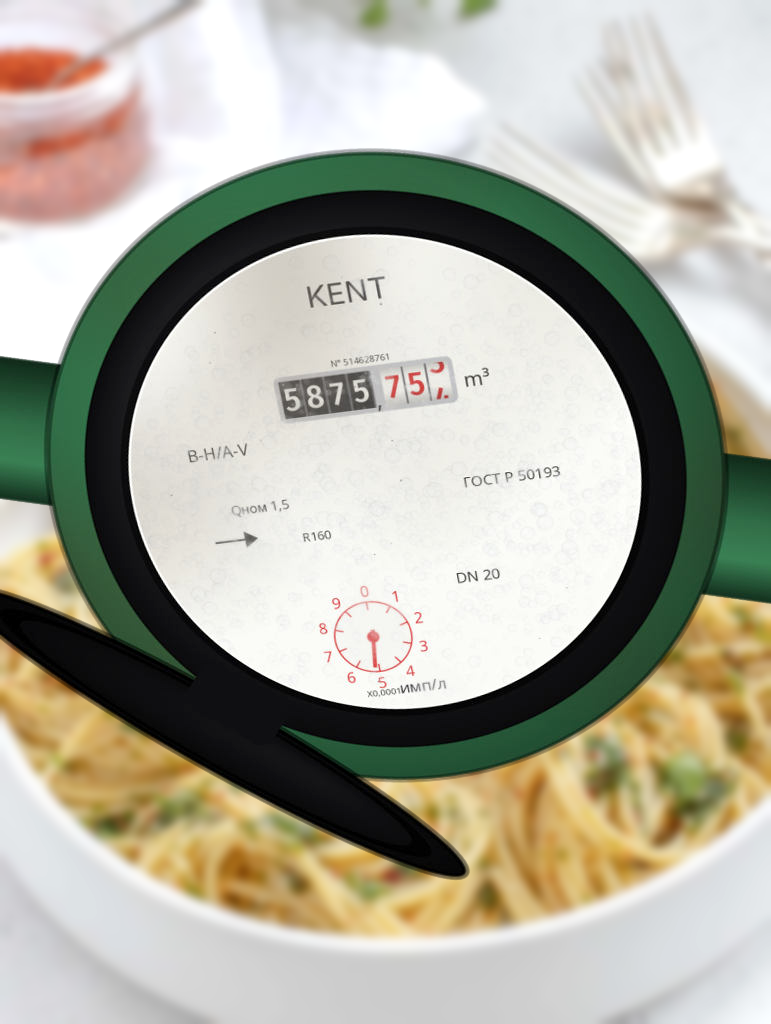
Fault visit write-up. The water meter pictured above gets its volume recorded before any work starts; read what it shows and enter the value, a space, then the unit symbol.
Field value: 5875.7535 m³
